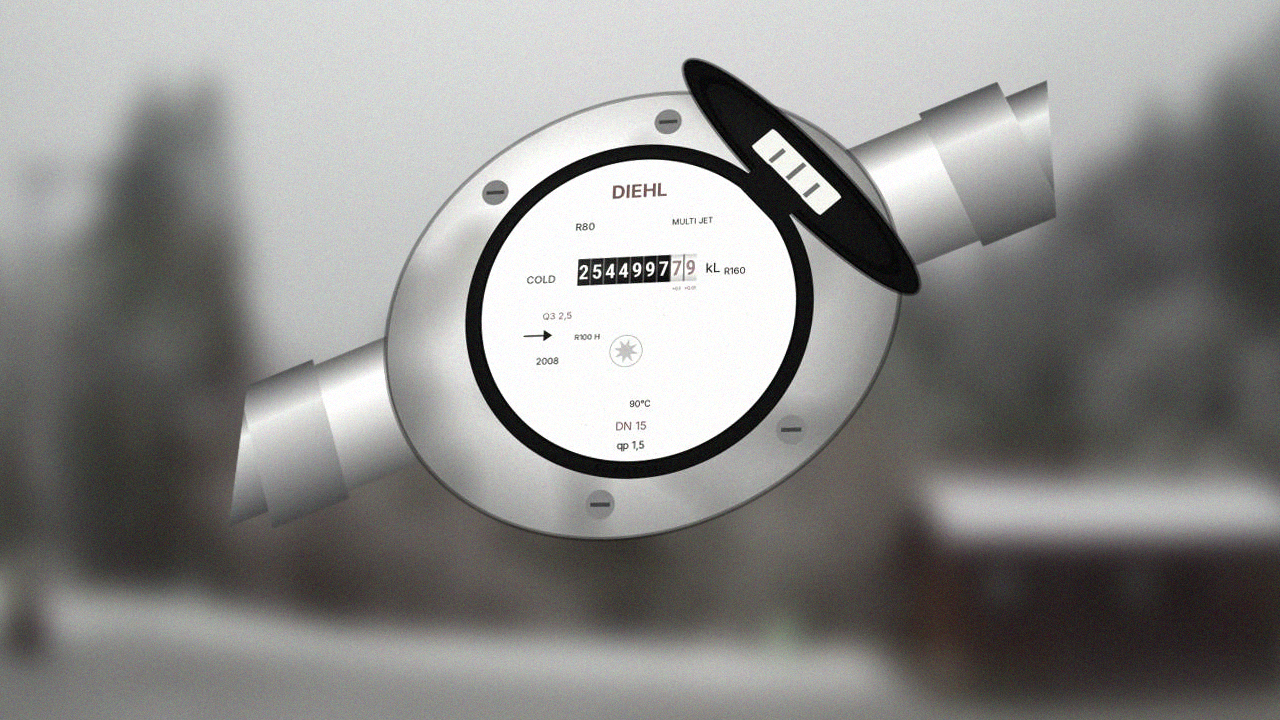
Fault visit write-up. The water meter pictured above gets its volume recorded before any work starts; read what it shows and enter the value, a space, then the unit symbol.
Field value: 2544997.79 kL
